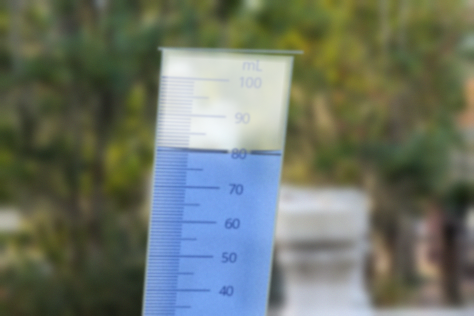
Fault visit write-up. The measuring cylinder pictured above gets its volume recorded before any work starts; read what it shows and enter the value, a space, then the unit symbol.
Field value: 80 mL
